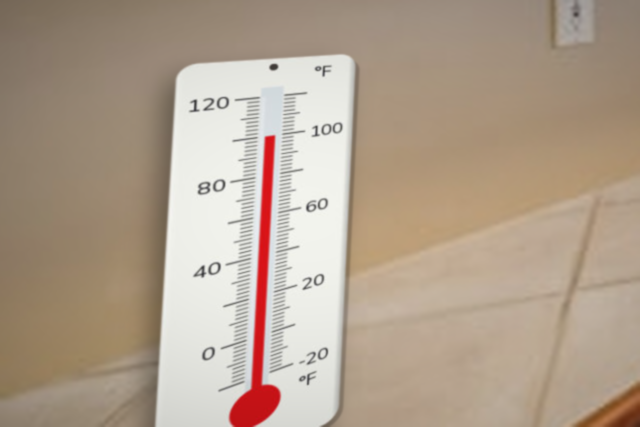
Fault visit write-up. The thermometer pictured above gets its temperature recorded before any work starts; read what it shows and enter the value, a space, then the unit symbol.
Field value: 100 °F
